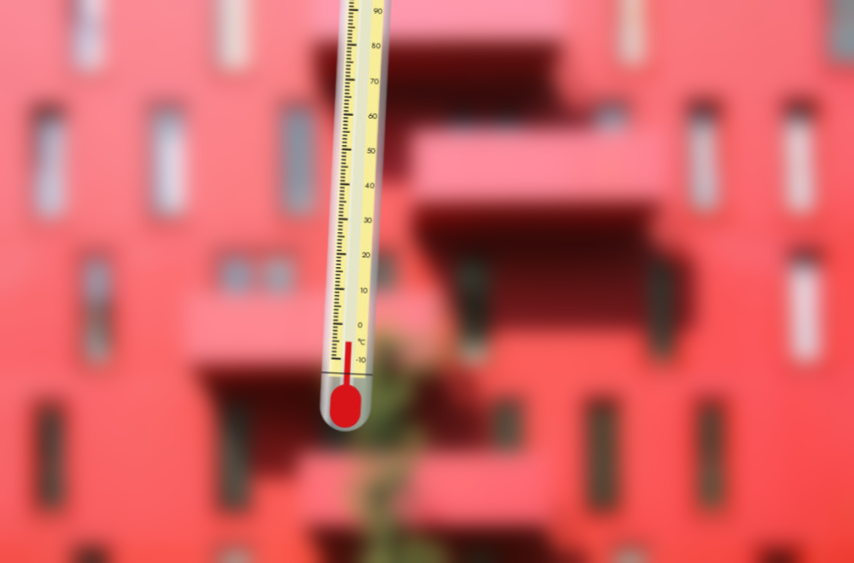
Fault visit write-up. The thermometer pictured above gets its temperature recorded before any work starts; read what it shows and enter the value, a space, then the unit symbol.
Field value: -5 °C
